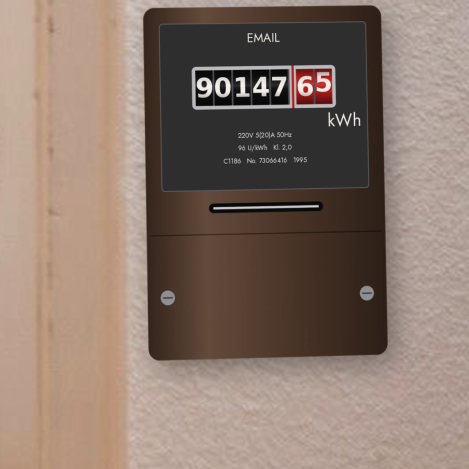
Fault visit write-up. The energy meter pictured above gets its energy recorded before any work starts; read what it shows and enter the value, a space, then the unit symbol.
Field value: 90147.65 kWh
